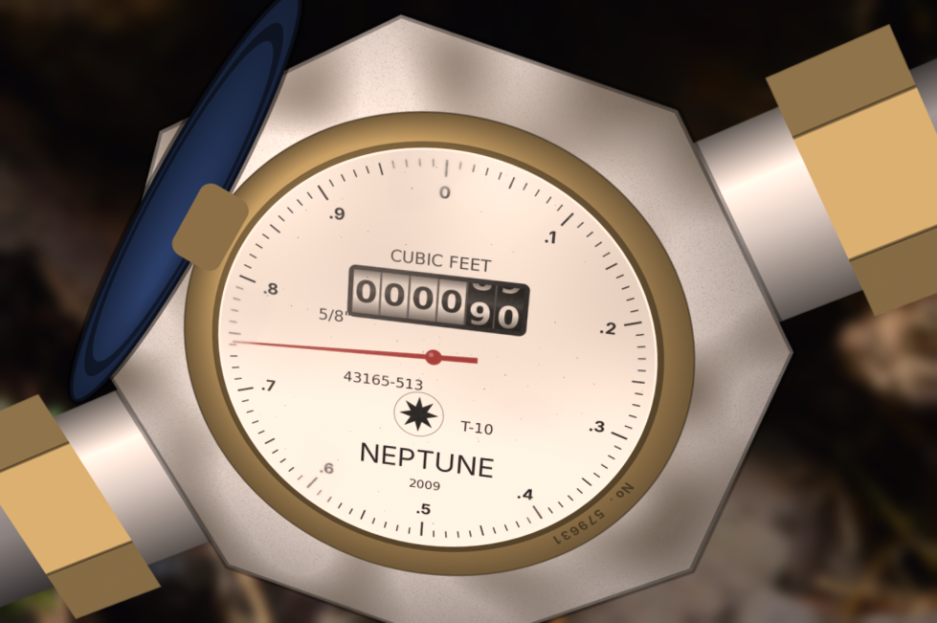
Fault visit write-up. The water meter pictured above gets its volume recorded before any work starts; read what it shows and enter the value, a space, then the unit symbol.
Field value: 89.74 ft³
